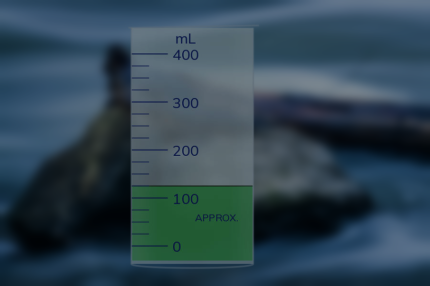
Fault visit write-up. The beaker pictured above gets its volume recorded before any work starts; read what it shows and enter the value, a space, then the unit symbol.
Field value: 125 mL
